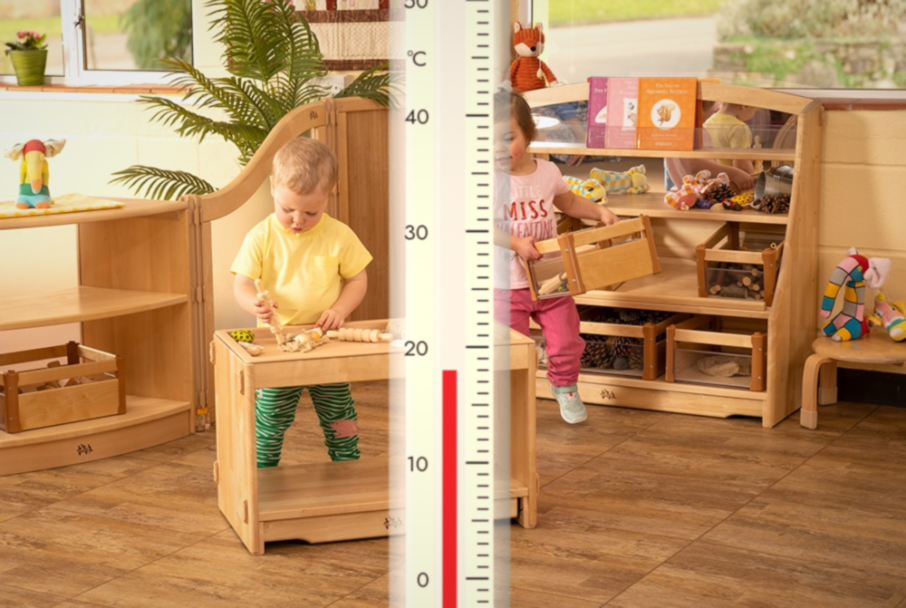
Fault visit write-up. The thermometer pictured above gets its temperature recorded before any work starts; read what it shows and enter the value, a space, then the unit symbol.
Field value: 18 °C
